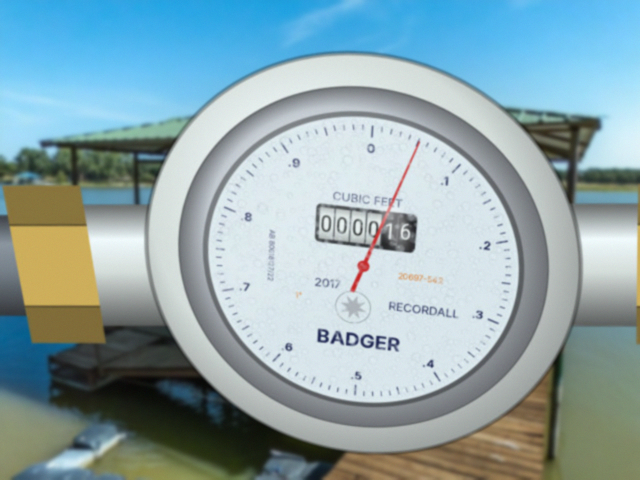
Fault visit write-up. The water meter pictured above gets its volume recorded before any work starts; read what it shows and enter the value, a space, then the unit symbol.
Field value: 16.05 ft³
